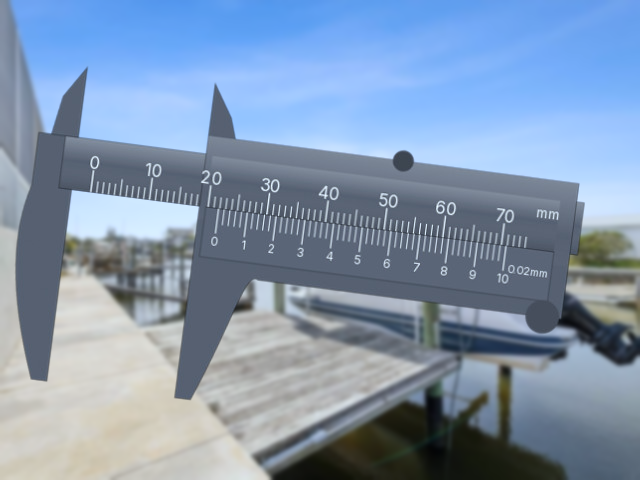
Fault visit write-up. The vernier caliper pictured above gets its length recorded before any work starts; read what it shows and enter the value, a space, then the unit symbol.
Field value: 21.8 mm
